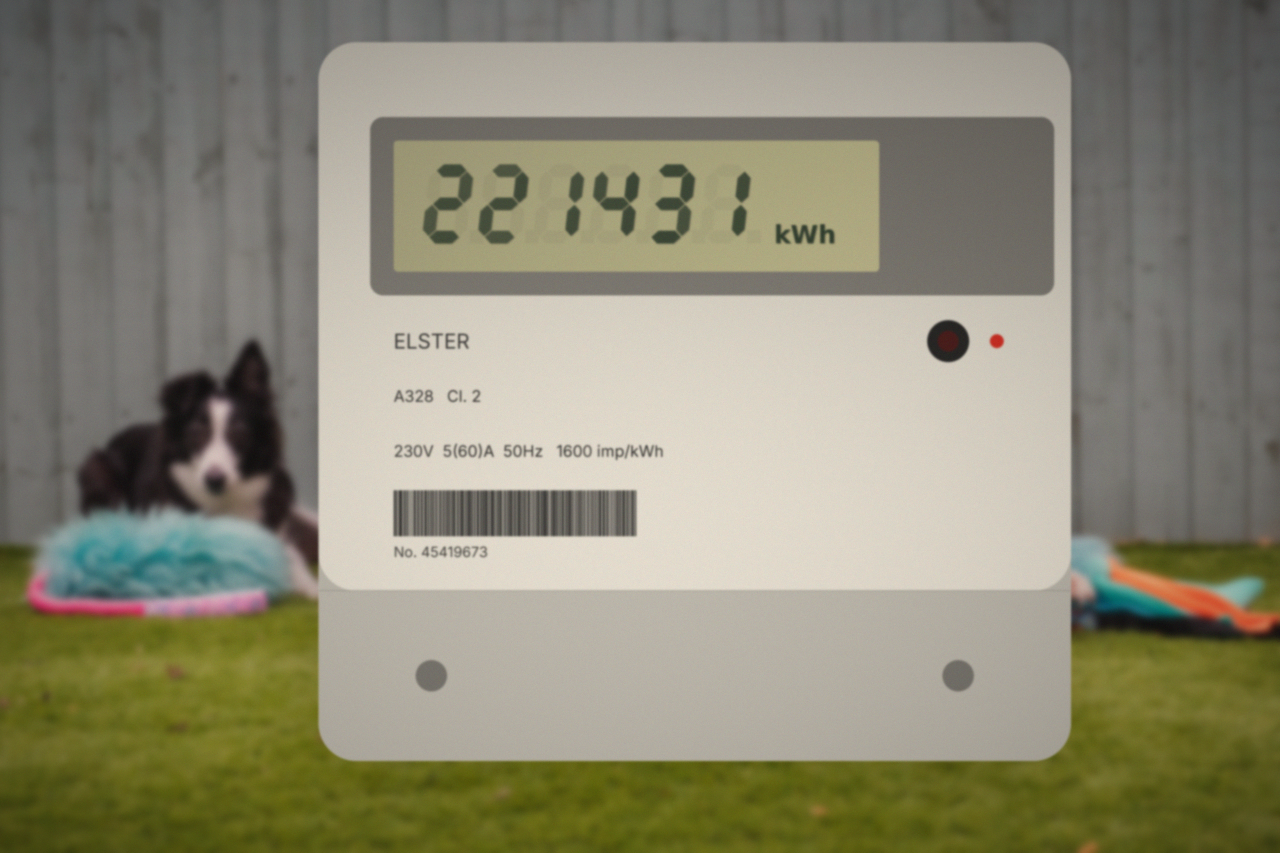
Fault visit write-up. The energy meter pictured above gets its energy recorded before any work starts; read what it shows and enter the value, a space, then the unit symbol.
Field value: 221431 kWh
